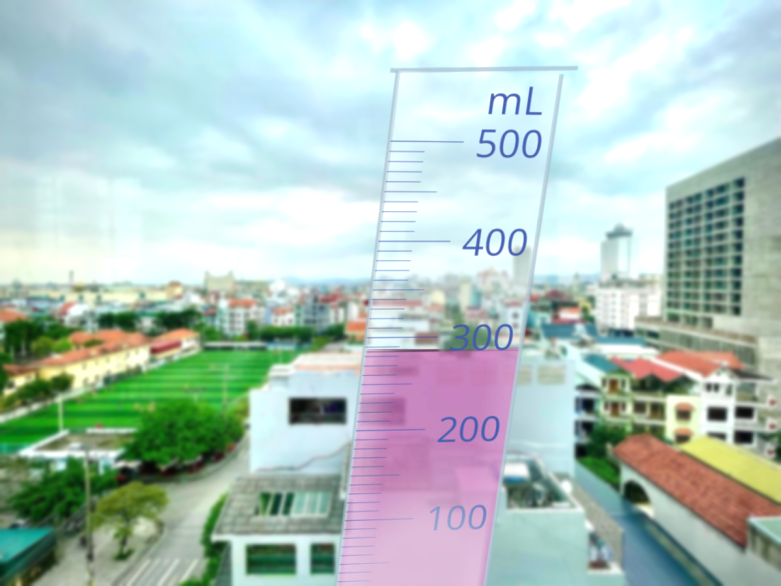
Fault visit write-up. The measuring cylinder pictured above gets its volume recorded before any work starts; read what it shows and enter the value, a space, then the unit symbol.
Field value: 285 mL
